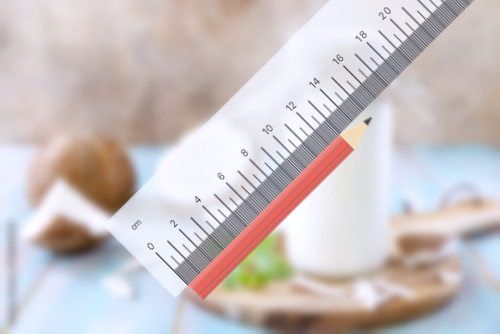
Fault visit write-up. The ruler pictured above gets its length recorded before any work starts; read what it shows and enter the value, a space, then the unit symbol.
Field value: 15 cm
